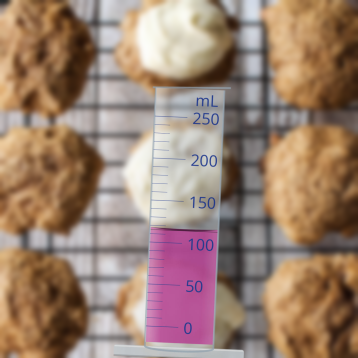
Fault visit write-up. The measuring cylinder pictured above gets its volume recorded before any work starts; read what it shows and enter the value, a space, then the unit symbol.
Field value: 115 mL
